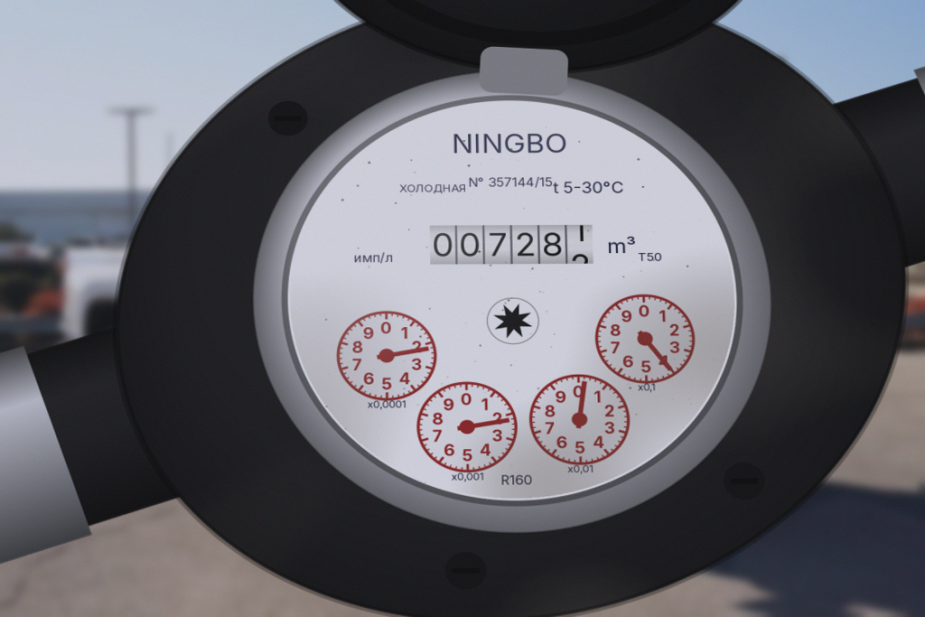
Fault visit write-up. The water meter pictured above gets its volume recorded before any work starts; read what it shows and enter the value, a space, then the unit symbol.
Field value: 7281.4022 m³
